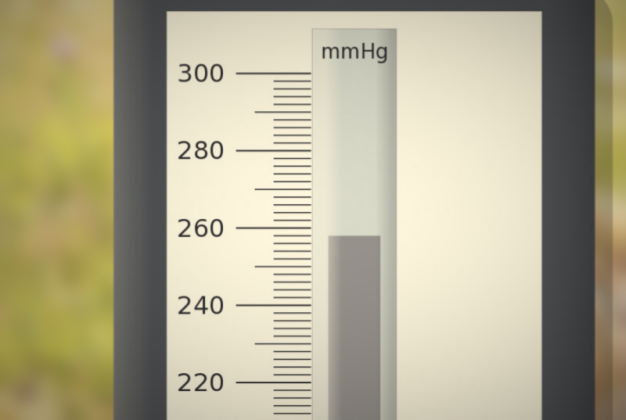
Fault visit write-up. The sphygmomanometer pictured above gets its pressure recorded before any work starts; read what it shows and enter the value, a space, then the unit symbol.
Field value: 258 mmHg
